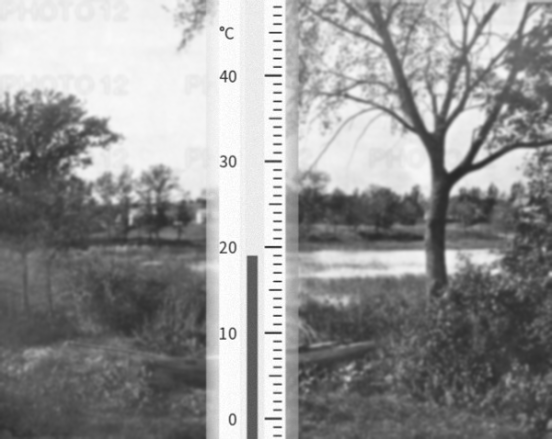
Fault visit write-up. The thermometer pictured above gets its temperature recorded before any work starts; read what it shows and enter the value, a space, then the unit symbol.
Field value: 19 °C
